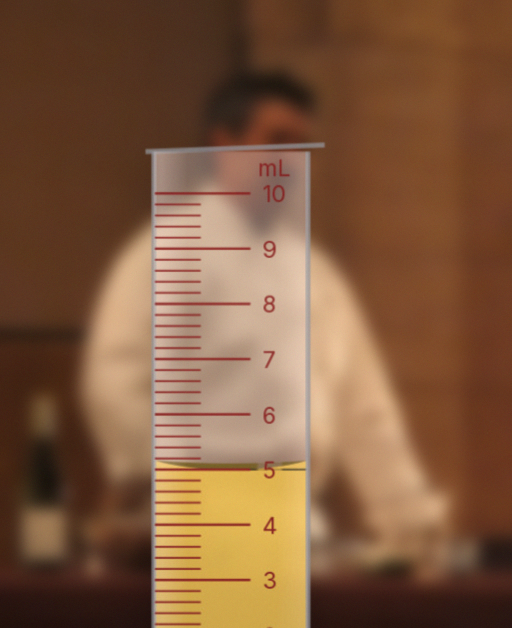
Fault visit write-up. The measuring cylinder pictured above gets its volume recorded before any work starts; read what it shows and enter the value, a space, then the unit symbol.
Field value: 5 mL
